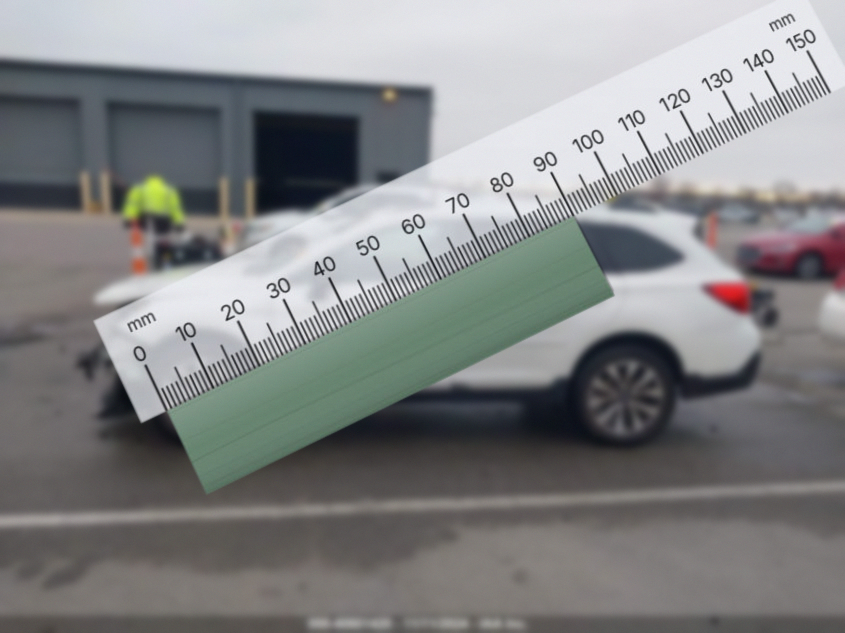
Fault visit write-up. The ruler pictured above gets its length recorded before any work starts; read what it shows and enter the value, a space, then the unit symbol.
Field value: 90 mm
